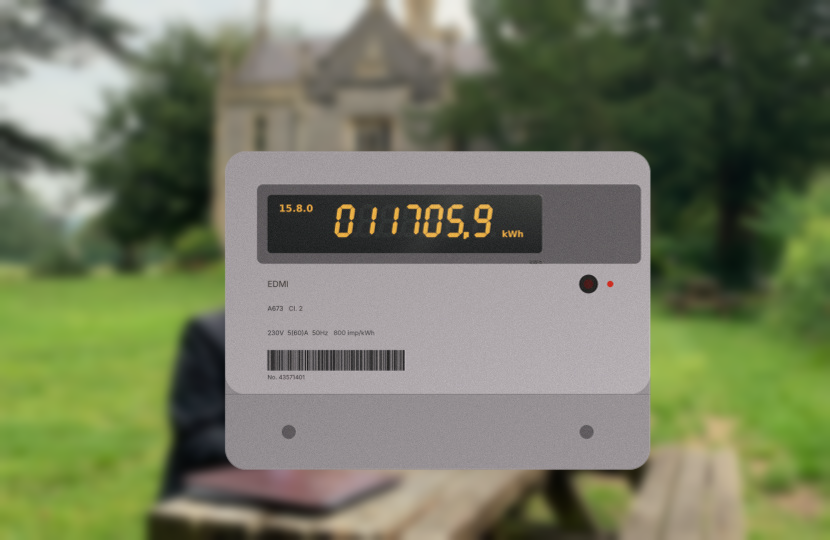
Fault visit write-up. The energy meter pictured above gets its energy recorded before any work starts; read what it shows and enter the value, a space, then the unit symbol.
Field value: 11705.9 kWh
